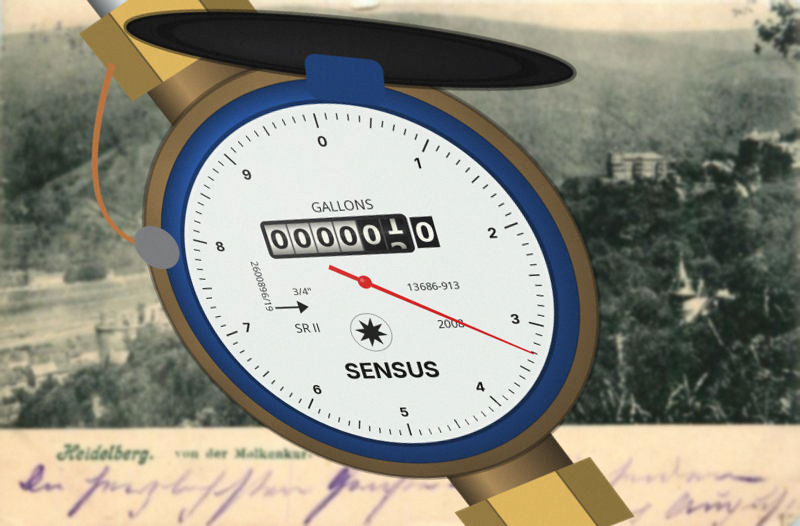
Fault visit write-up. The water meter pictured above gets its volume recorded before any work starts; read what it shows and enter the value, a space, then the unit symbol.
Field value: 13.3 gal
